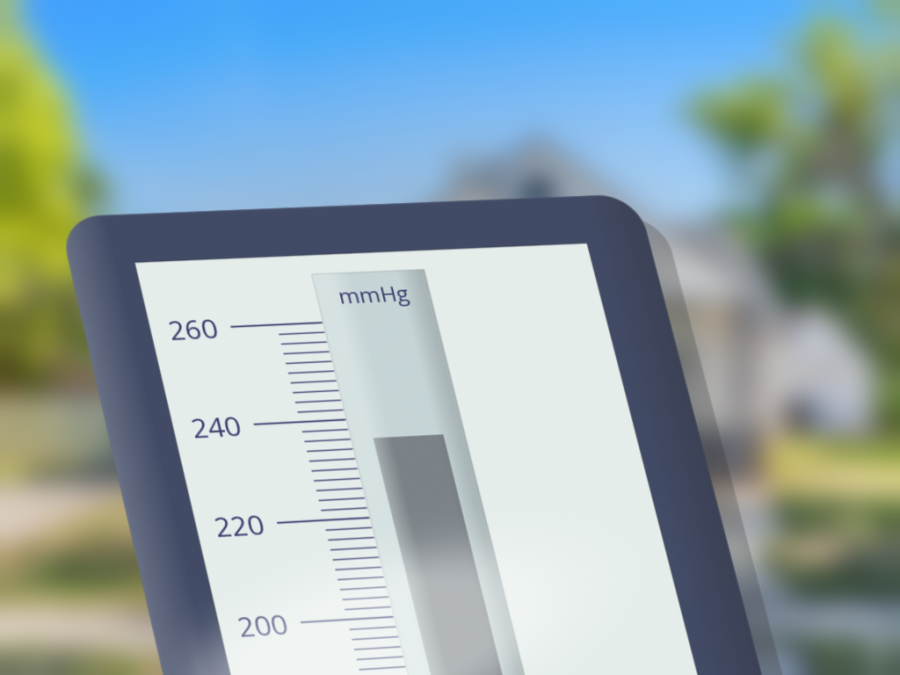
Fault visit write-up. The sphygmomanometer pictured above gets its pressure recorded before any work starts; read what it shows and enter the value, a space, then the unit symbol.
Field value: 236 mmHg
